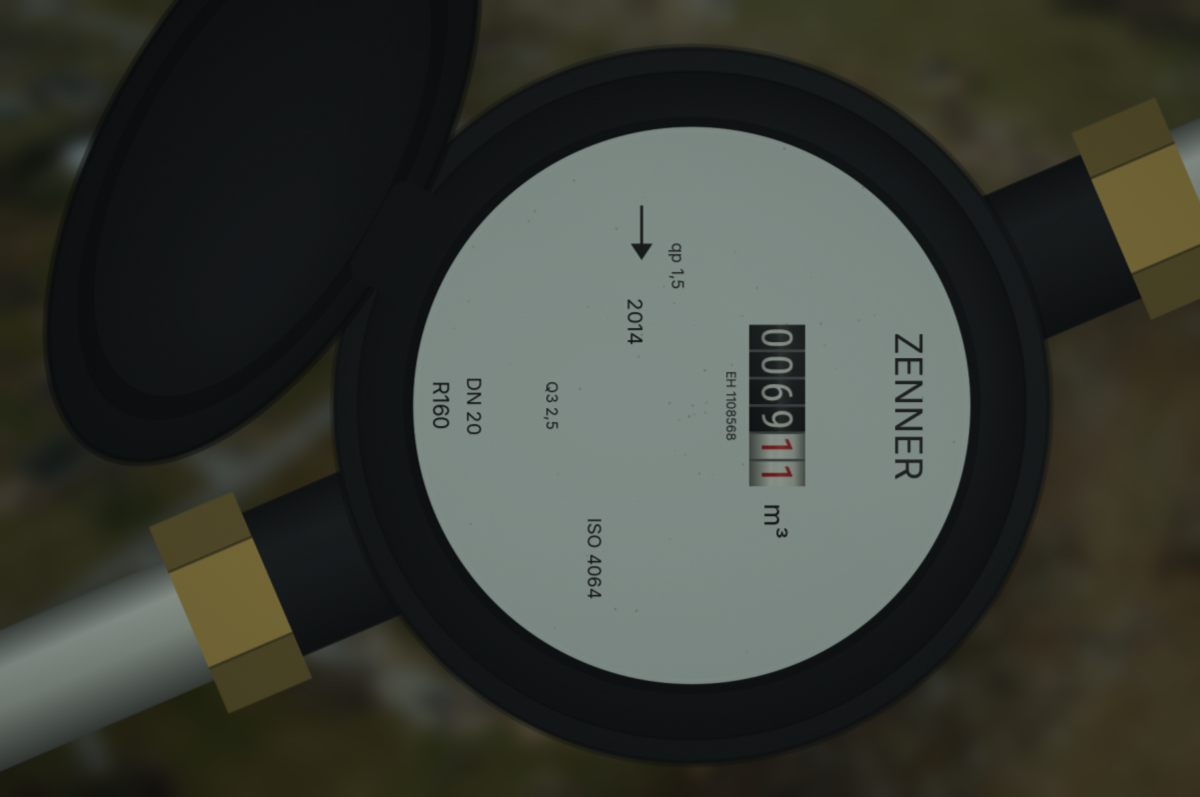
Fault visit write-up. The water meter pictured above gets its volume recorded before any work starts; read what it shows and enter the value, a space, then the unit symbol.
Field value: 69.11 m³
